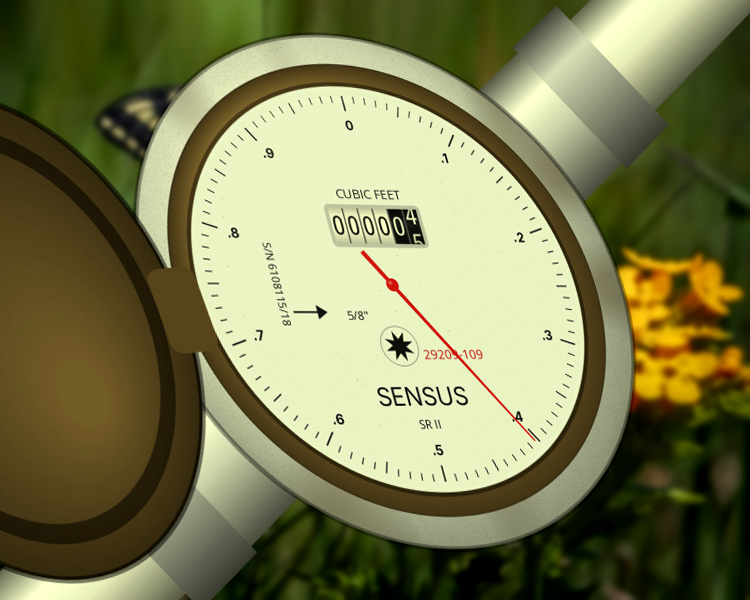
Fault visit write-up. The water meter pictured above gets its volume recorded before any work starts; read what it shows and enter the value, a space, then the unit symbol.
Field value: 4.40 ft³
